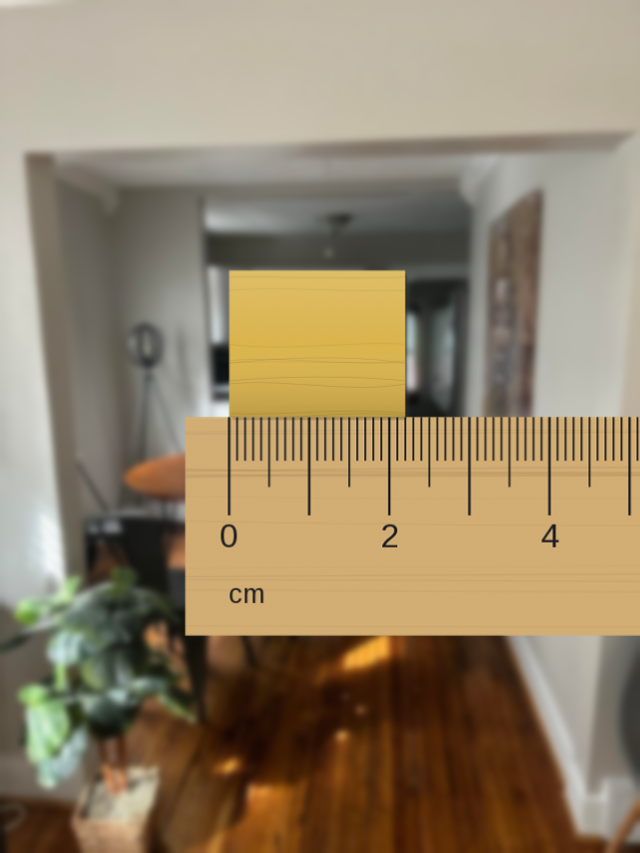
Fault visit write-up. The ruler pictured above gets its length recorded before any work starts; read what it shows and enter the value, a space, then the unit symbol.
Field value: 2.2 cm
